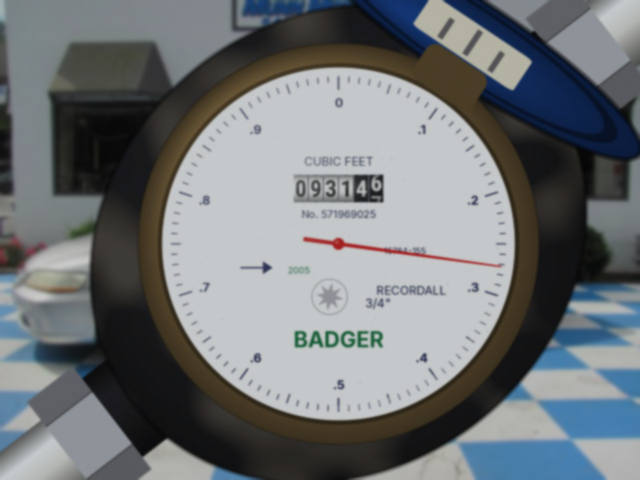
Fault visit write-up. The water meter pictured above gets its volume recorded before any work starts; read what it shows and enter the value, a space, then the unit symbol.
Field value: 93146.27 ft³
